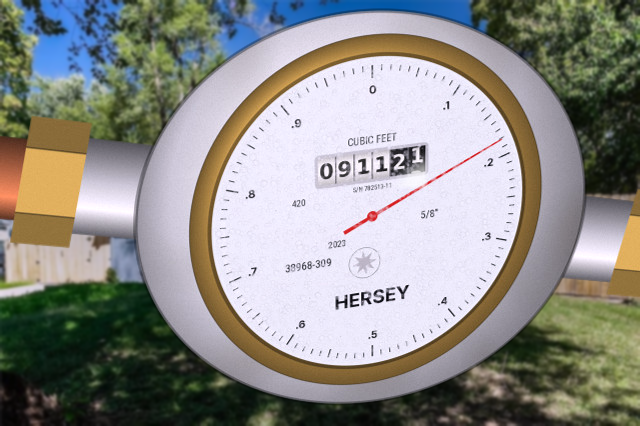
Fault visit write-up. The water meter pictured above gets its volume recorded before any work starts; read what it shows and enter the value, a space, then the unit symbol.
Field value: 91121.18 ft³
